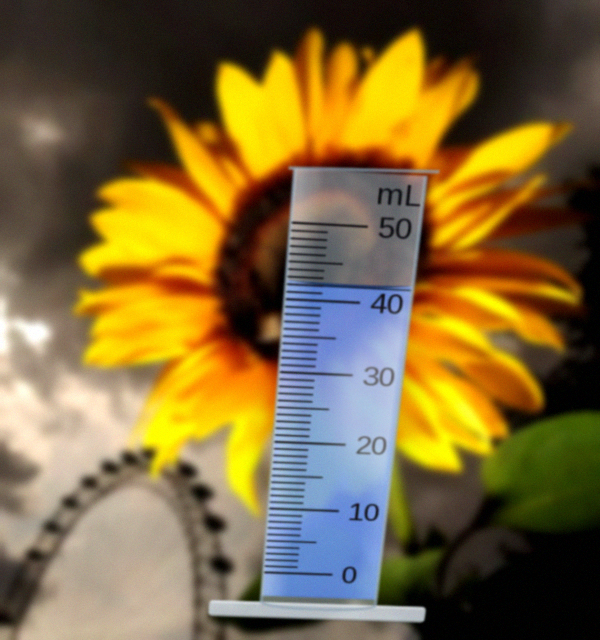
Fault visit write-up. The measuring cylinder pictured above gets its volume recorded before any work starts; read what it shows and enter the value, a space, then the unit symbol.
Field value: 42 mL
